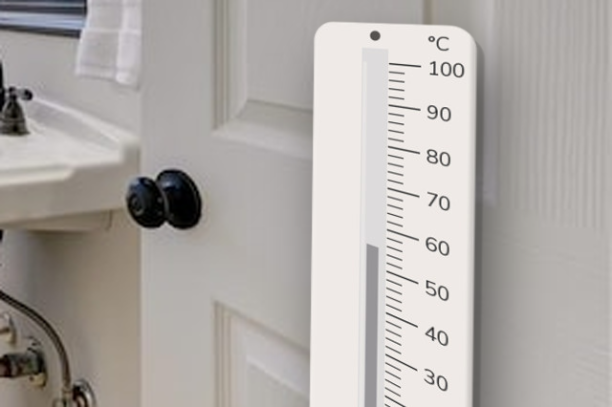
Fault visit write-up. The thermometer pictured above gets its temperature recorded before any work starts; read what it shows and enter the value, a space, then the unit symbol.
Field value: 55 °C
